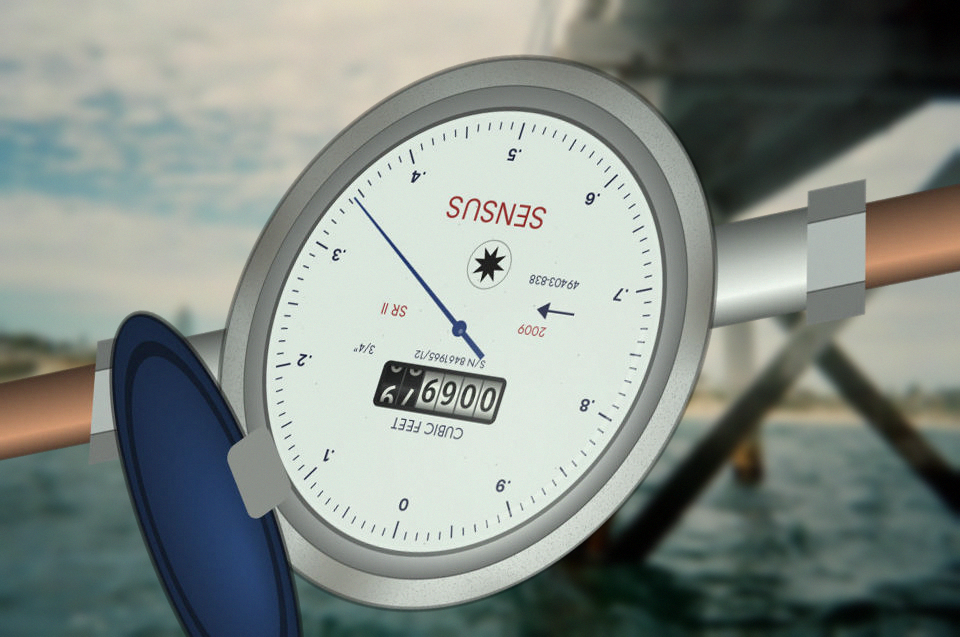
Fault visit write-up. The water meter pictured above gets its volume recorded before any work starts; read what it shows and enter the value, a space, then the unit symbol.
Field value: 6979.34 ft³
